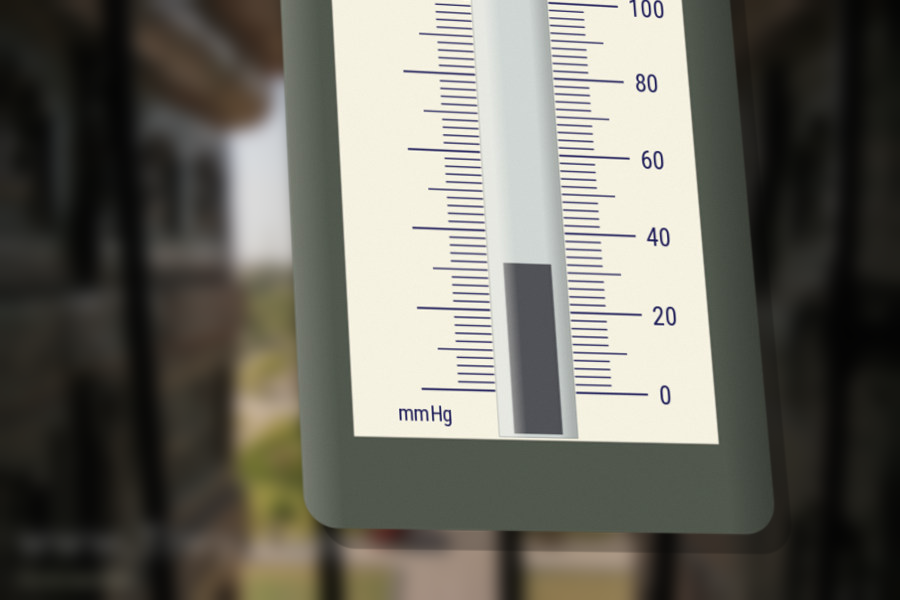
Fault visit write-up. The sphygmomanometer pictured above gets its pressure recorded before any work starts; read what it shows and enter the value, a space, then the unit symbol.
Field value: 32 mmHg
